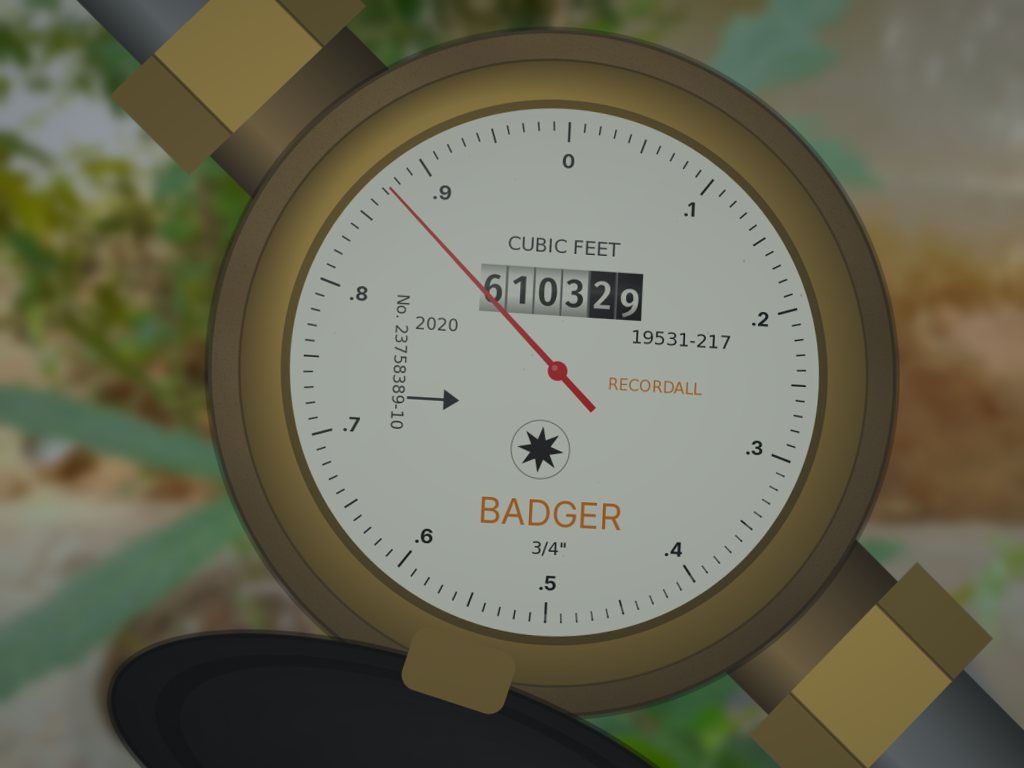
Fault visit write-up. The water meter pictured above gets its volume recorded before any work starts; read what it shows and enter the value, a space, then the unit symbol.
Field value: 610328.87 ft³
